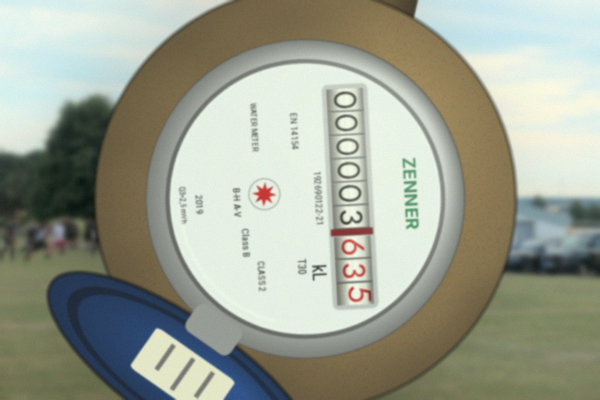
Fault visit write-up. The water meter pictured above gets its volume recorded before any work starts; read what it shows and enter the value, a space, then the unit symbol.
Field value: 3.635 kL
